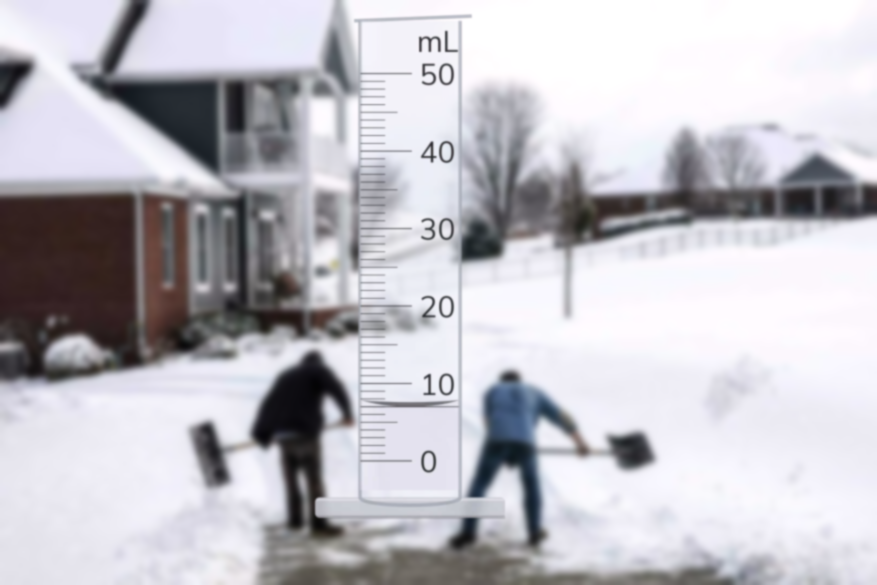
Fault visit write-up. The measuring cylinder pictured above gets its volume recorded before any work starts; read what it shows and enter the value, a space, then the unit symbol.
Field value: 7 mL
